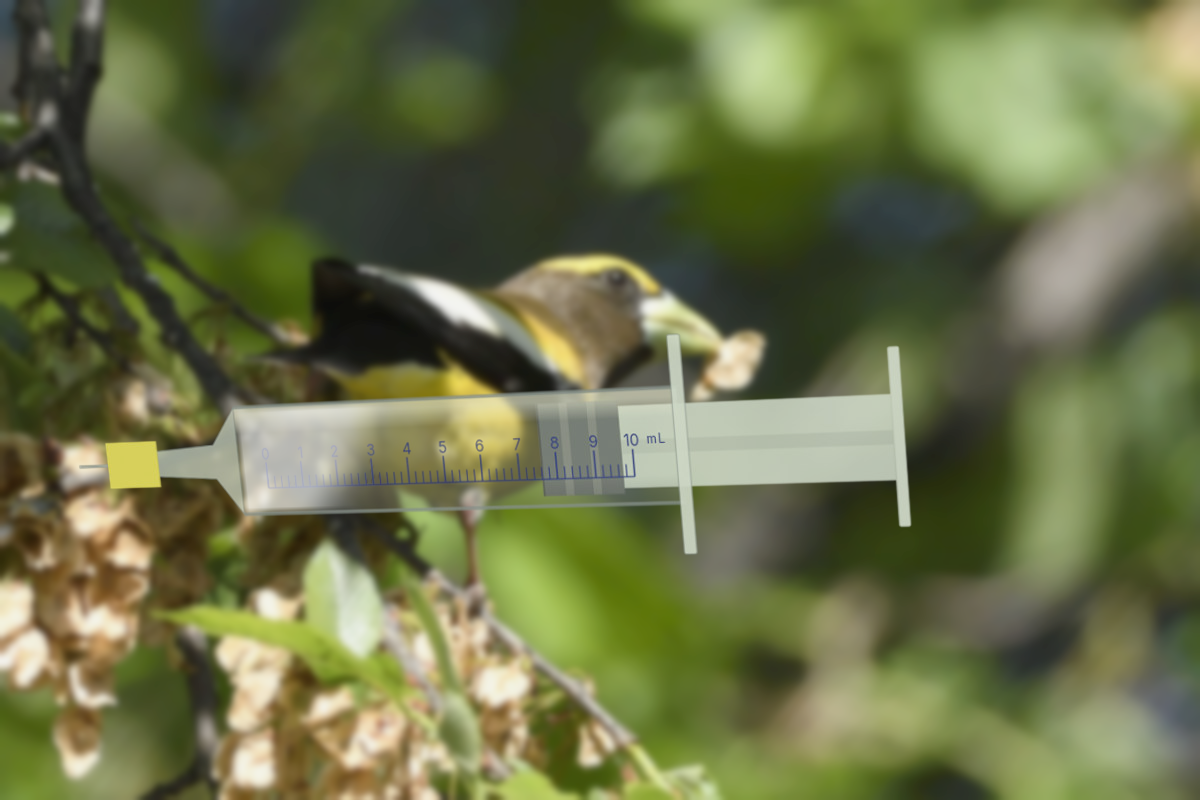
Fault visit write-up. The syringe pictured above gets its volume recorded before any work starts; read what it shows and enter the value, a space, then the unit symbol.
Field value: 7.6 mL
